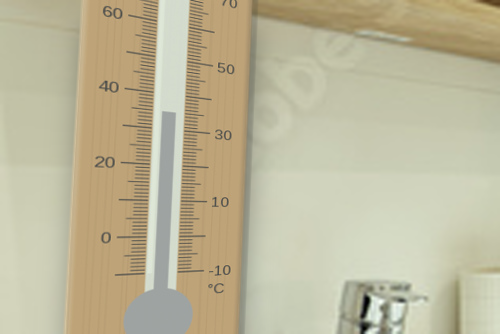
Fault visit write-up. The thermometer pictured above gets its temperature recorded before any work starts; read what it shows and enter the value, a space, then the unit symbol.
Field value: 35 °C
